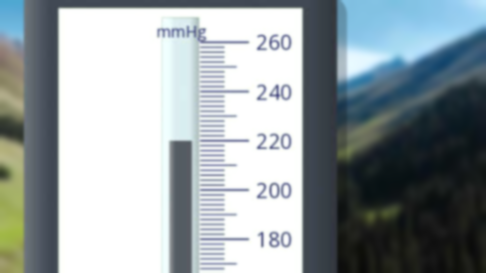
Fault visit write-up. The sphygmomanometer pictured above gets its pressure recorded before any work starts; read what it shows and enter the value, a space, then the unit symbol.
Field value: 220 mmHg
